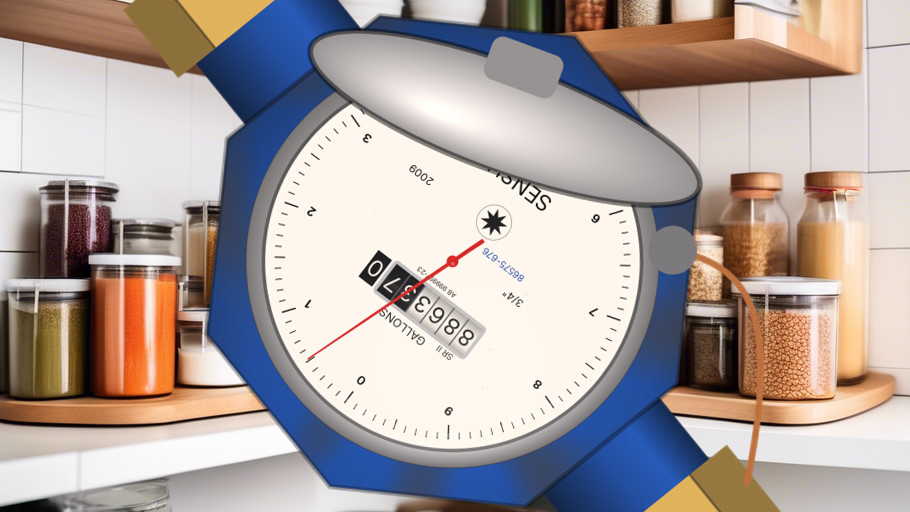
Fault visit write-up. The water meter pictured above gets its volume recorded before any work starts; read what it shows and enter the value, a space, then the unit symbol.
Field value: 8863370.5 gal
